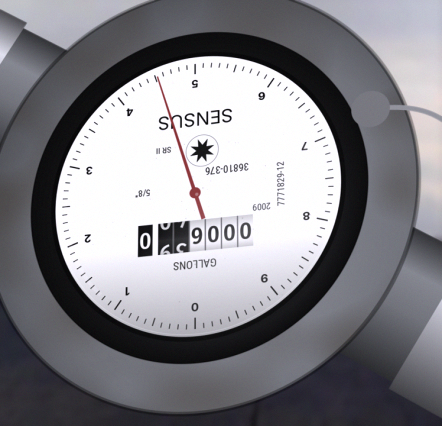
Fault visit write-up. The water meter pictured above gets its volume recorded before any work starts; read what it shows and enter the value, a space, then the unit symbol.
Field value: 6394.5 gal
